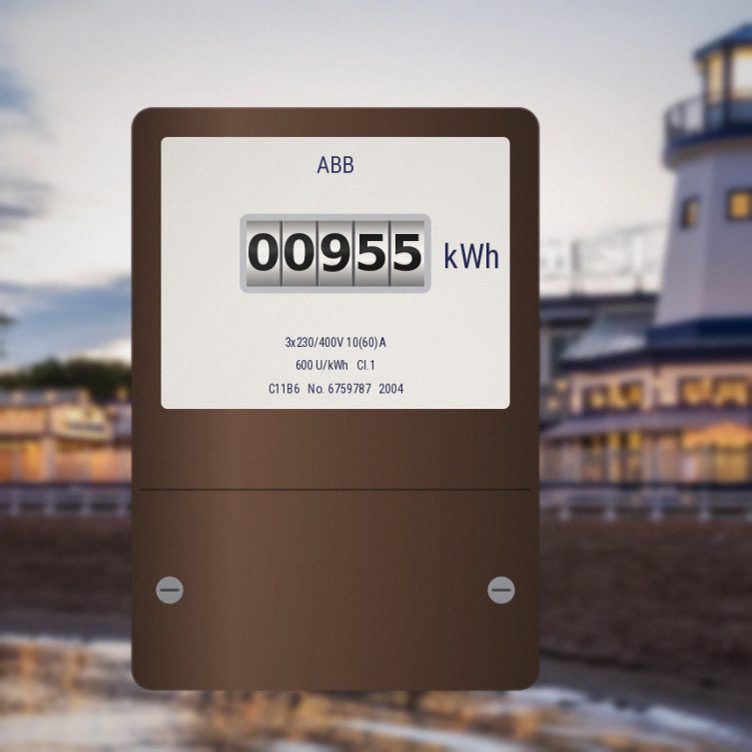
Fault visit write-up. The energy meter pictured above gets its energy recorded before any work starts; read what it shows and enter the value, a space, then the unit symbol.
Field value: 955 kWh
